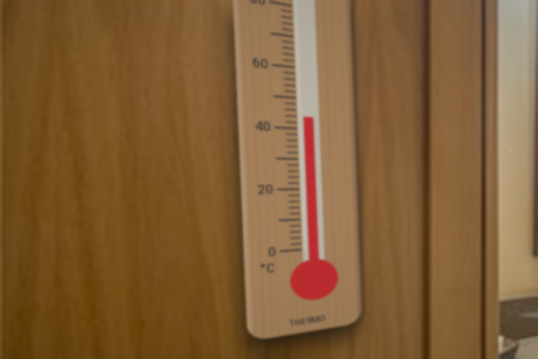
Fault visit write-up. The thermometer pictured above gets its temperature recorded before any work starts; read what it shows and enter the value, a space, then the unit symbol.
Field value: 44 °C
